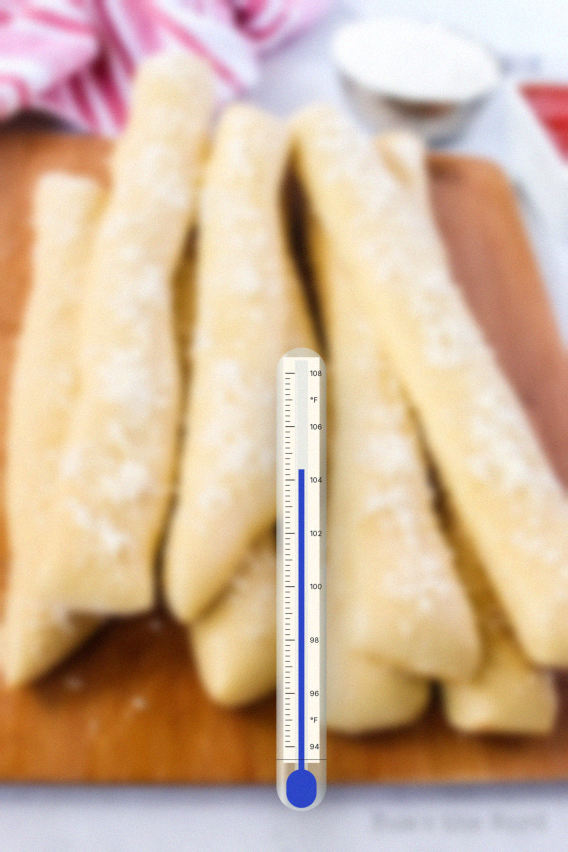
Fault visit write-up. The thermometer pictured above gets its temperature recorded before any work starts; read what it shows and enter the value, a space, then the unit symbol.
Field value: 104.4 °F
